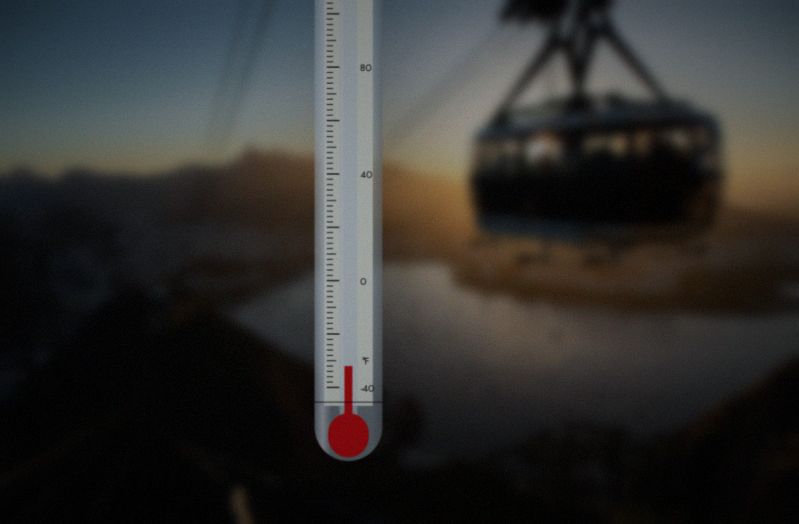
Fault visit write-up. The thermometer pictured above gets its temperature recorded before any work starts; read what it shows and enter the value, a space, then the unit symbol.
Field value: -32 °F
